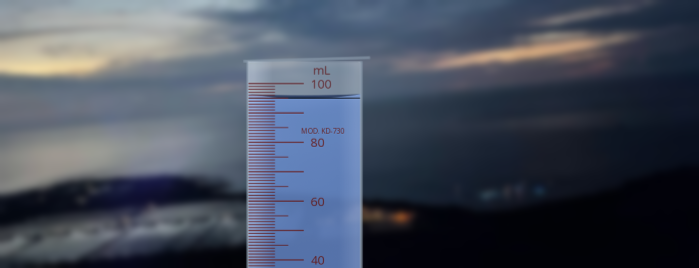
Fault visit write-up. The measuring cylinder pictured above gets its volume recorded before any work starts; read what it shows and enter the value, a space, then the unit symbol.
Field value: 95 mL
